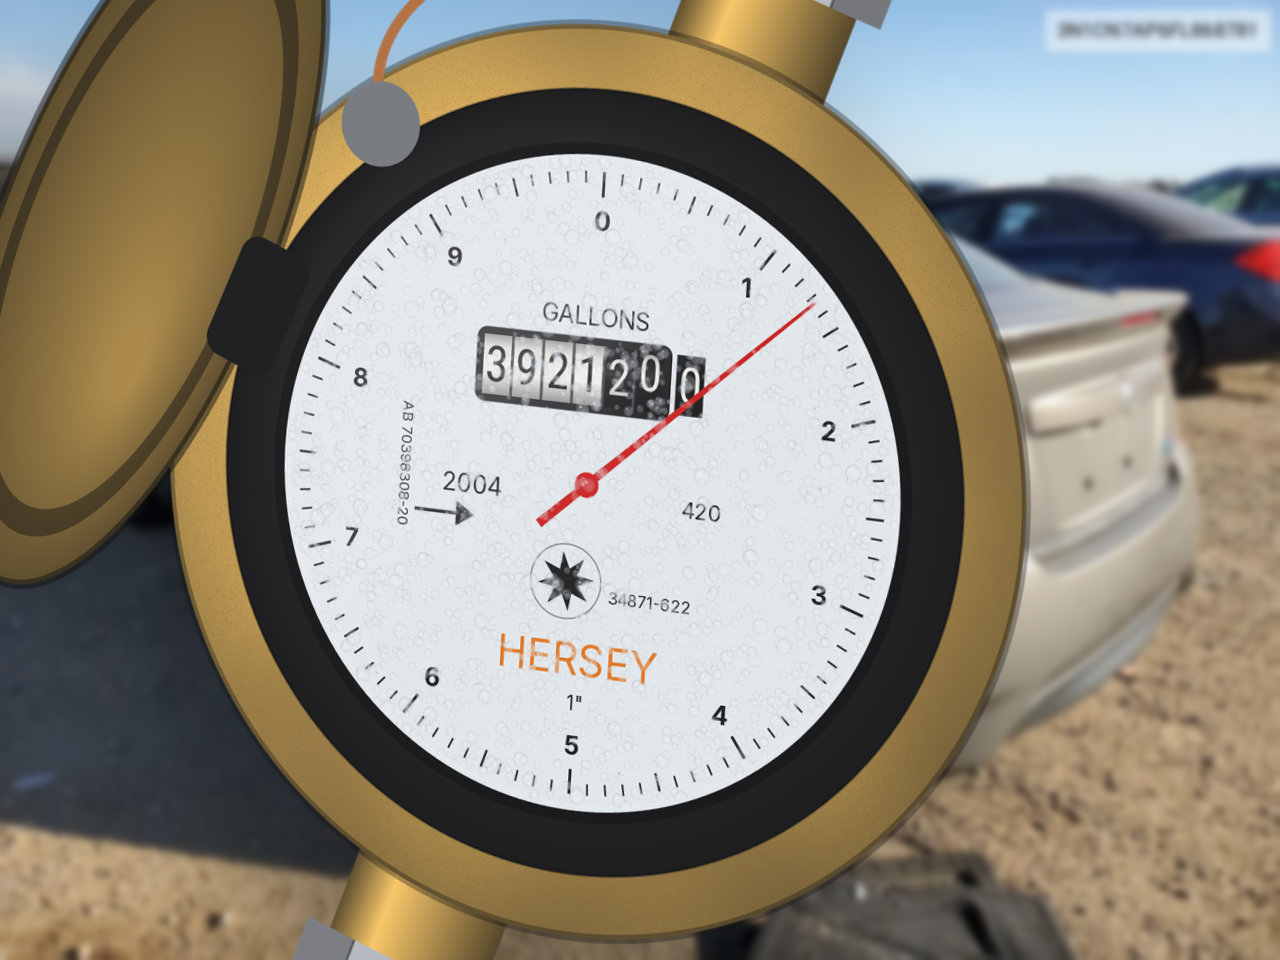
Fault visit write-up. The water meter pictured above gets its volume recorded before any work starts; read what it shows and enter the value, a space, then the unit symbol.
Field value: 3921201.3 gal
